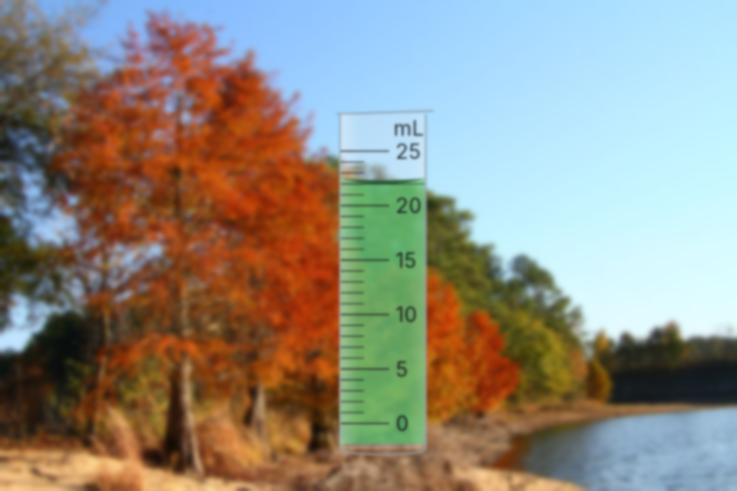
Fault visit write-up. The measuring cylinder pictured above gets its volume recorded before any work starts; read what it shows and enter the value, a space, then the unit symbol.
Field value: 22 mL
